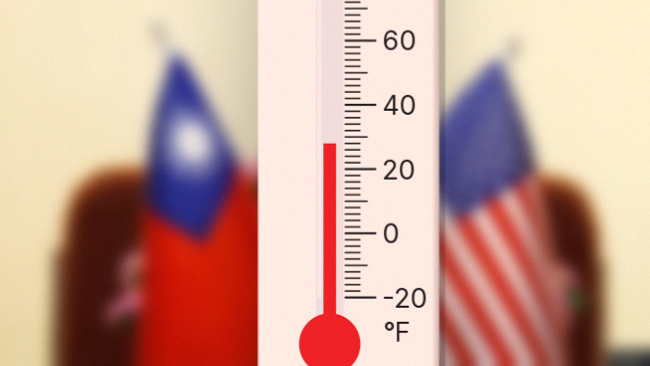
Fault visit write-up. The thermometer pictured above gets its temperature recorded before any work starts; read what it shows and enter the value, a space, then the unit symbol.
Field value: 28 °F
